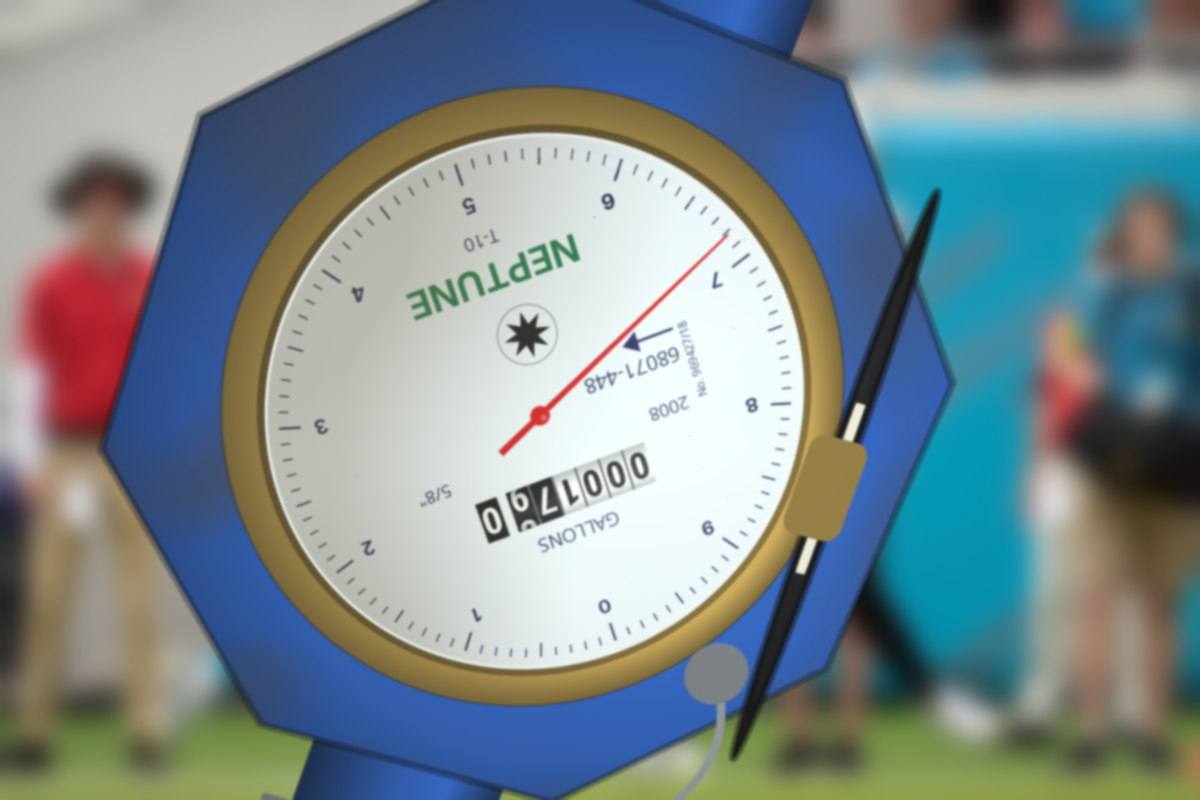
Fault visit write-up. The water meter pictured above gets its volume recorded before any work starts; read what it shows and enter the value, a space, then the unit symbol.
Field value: 1786.8 gal
